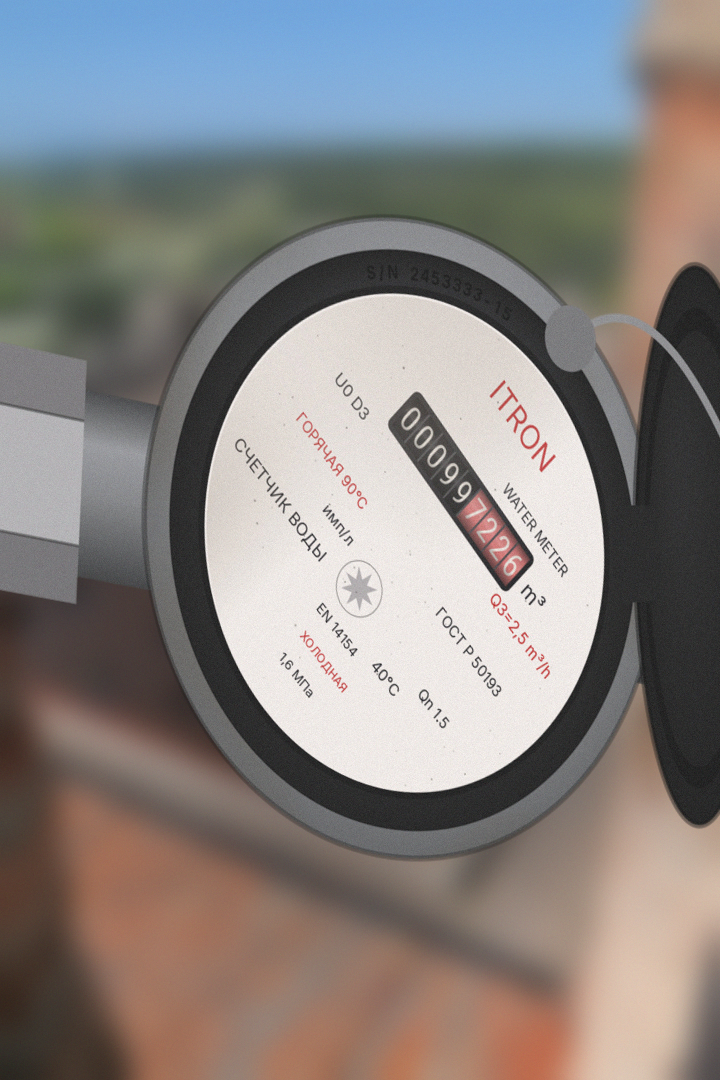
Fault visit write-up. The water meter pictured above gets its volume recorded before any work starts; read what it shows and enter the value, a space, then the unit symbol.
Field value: 99.7226 m³
